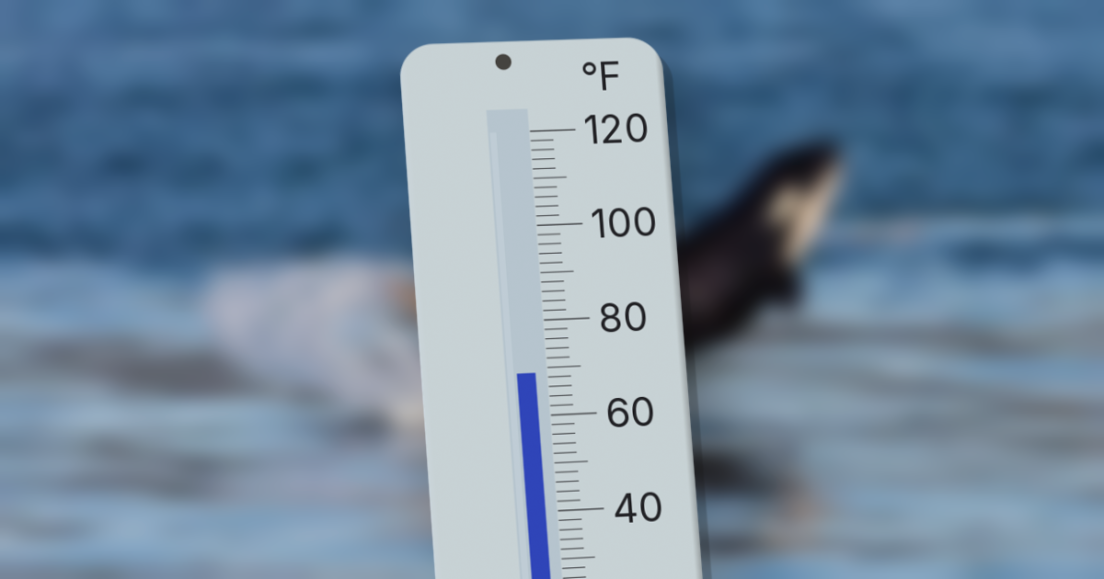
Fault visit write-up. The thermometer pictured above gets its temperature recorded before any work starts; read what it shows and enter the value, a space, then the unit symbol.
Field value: 69 °F
